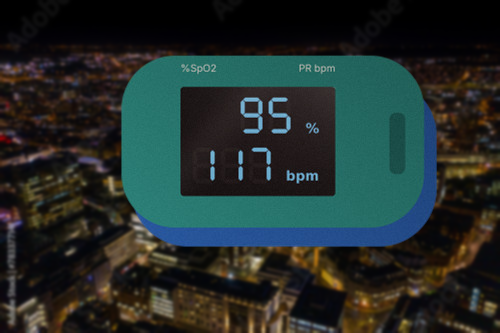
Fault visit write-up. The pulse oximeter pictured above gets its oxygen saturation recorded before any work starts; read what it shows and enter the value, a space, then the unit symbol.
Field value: 95 %
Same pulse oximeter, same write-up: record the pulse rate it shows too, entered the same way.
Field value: 117 bpm
